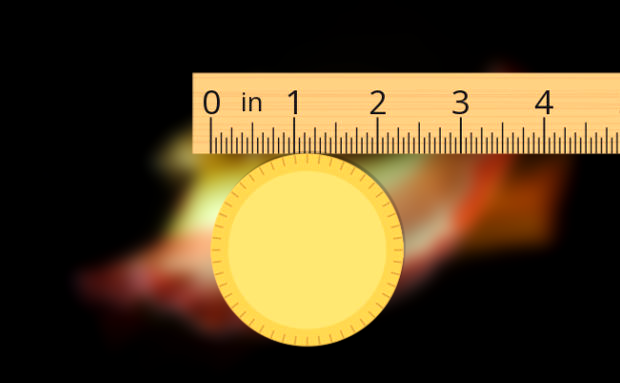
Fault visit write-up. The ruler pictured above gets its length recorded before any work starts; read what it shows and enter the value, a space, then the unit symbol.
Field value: 2.3125 in
